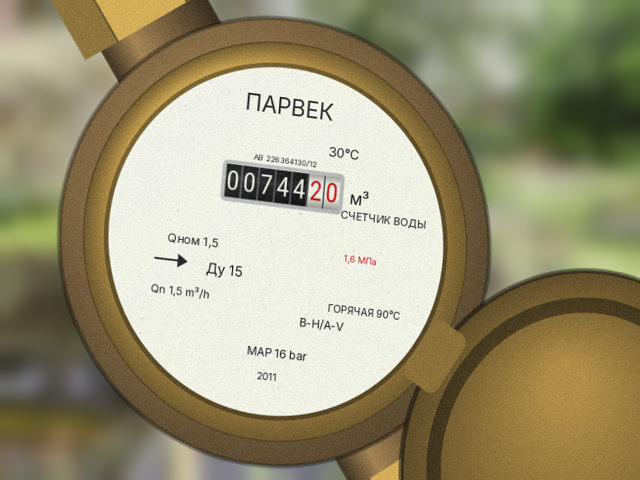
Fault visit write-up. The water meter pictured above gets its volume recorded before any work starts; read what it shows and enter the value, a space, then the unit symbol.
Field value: 744.20 m³
